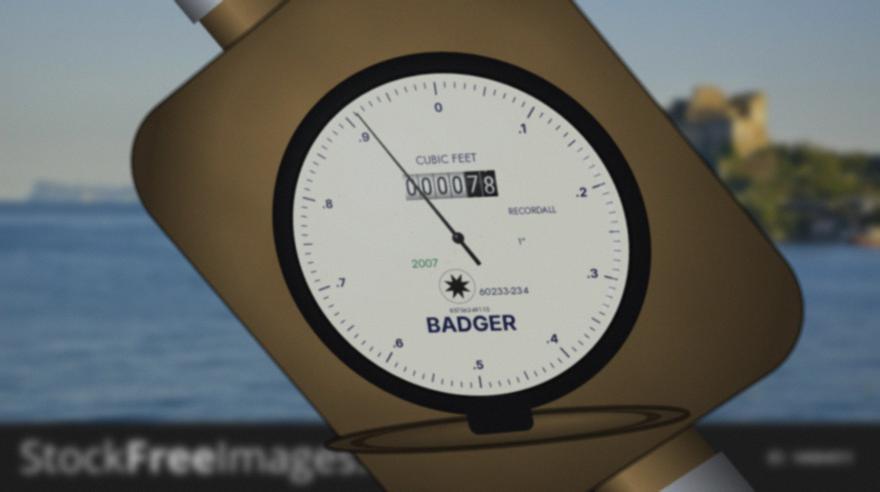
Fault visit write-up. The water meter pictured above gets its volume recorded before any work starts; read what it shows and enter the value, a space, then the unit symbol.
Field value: 77.91 ft³
